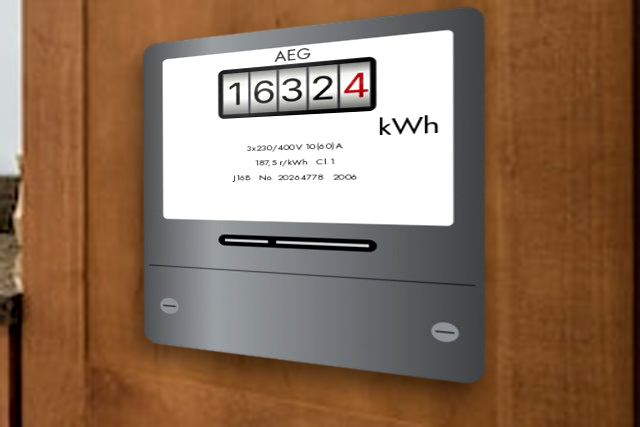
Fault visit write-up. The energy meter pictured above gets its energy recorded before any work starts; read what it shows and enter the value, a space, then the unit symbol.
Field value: 1632.4 kWh
